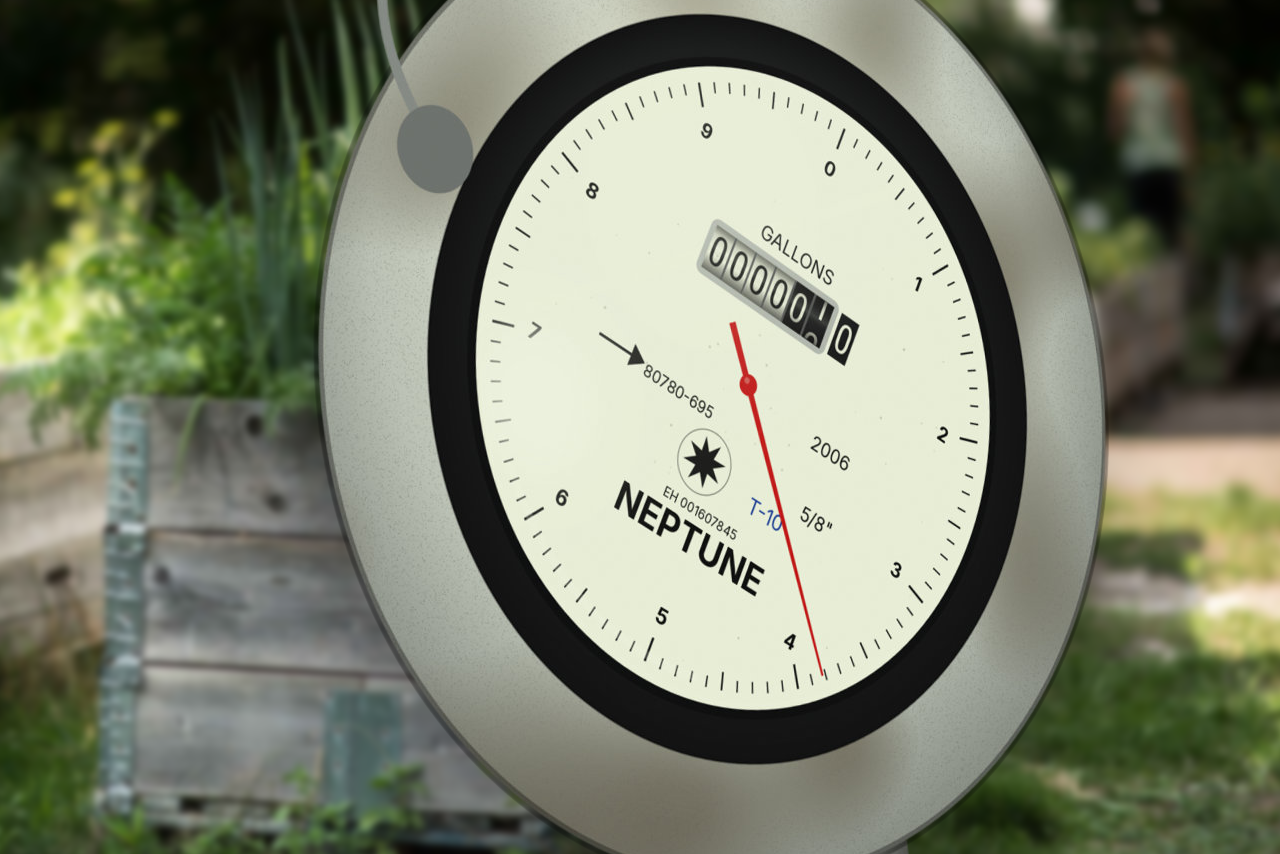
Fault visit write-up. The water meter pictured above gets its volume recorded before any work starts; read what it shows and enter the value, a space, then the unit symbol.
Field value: 13.8 gal
